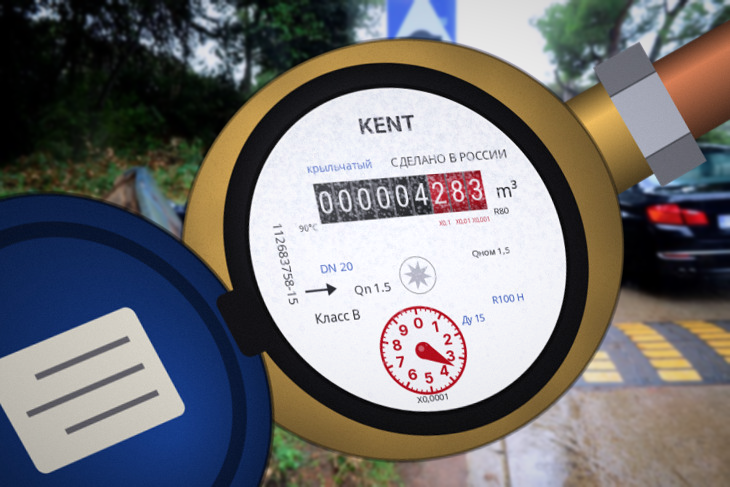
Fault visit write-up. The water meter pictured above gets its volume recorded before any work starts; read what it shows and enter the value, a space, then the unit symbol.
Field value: 4.2833 m³
